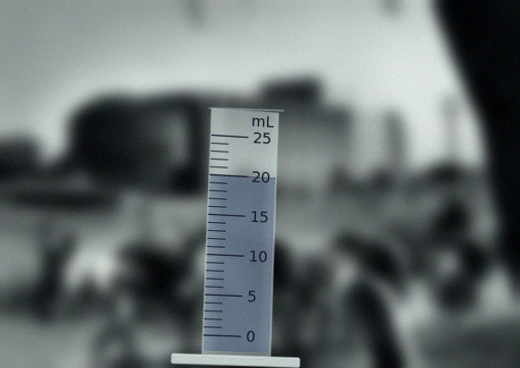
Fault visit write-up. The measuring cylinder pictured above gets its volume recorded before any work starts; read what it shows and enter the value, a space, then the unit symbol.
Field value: 20 mL
